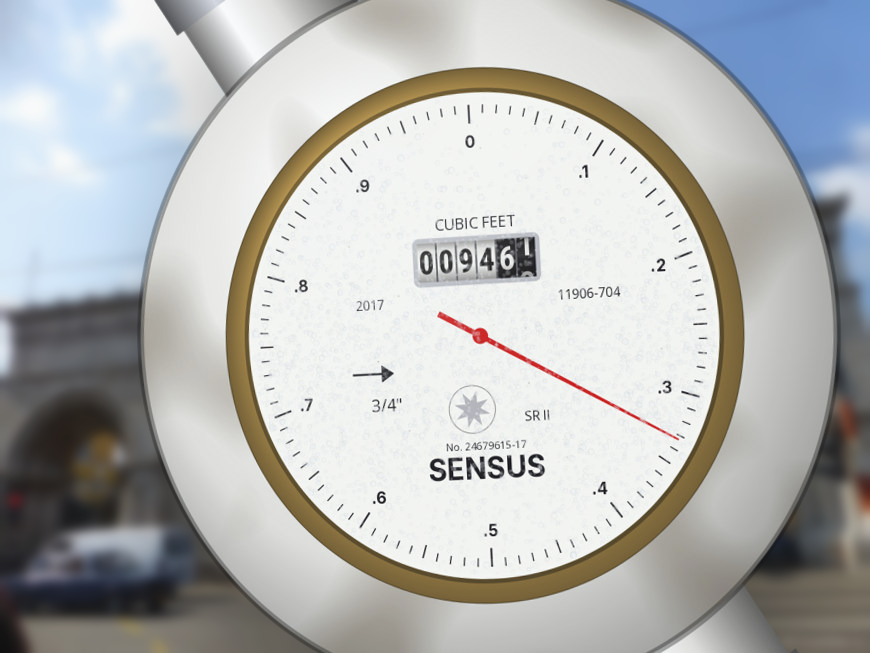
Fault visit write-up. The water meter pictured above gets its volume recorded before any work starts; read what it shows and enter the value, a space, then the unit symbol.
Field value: 9461.33 ft³
